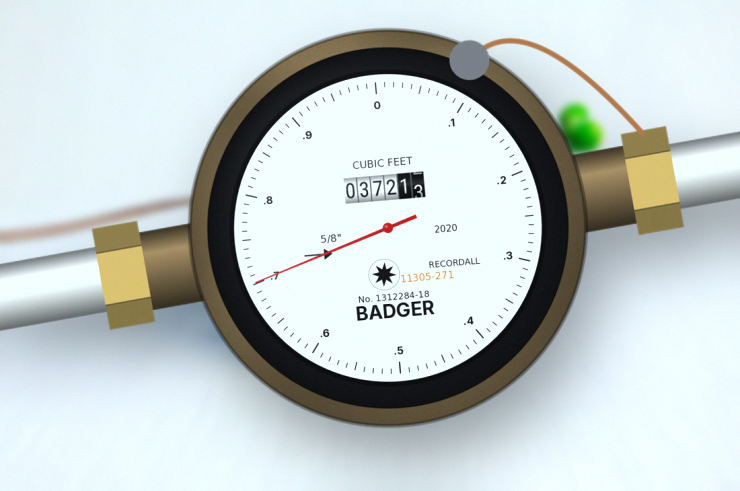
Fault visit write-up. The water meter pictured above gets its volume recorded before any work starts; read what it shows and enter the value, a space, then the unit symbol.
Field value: 37212.70 ft³
